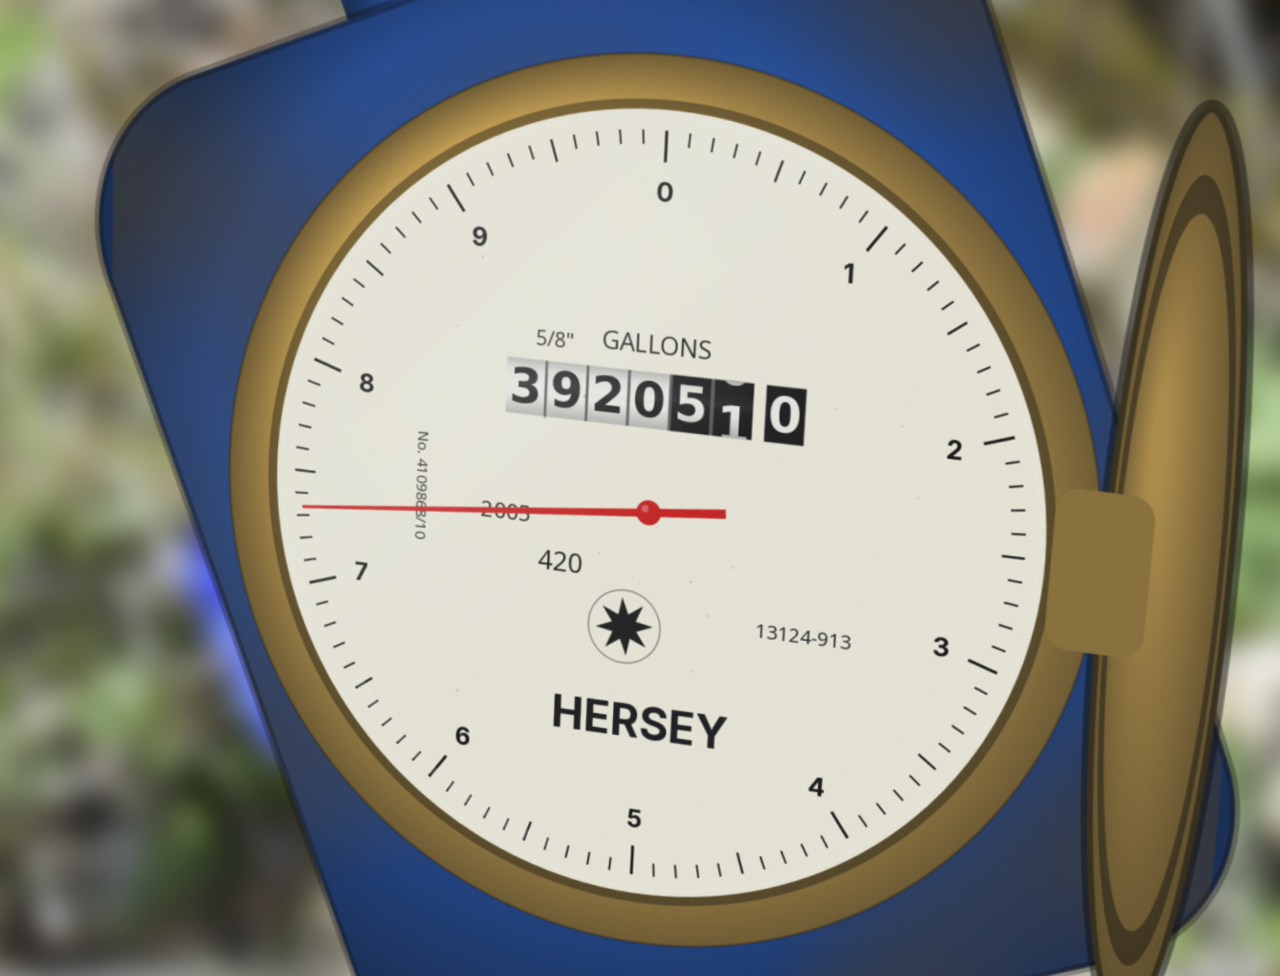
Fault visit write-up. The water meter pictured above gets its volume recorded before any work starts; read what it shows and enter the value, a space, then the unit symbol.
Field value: 3920507.3 gal
